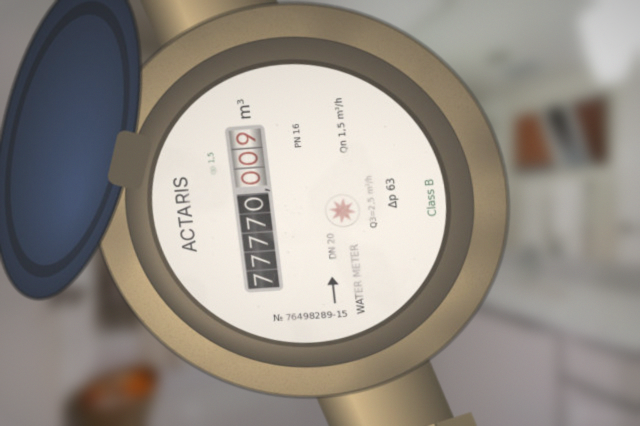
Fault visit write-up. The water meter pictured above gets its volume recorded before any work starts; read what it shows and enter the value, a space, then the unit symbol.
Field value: 77770.009 m³
